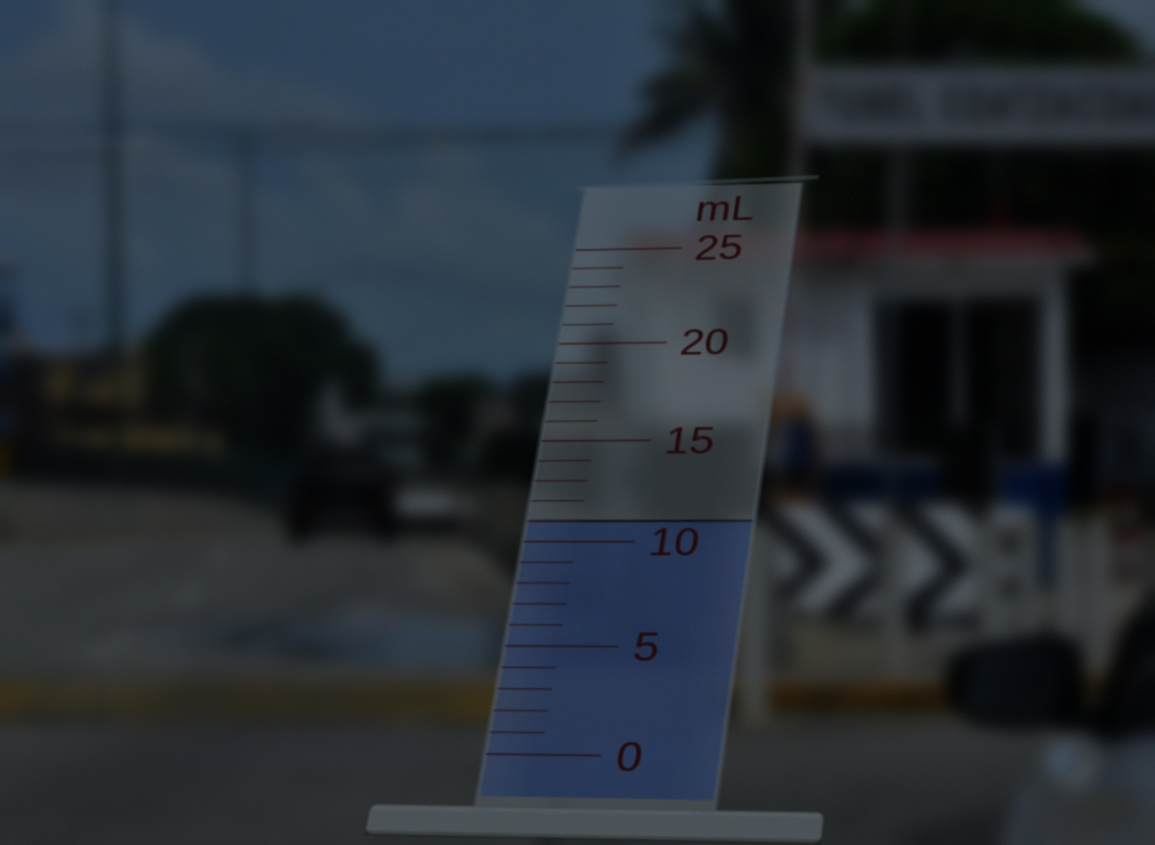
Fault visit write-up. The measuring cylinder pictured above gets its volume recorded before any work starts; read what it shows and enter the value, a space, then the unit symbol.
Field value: 11 mL
